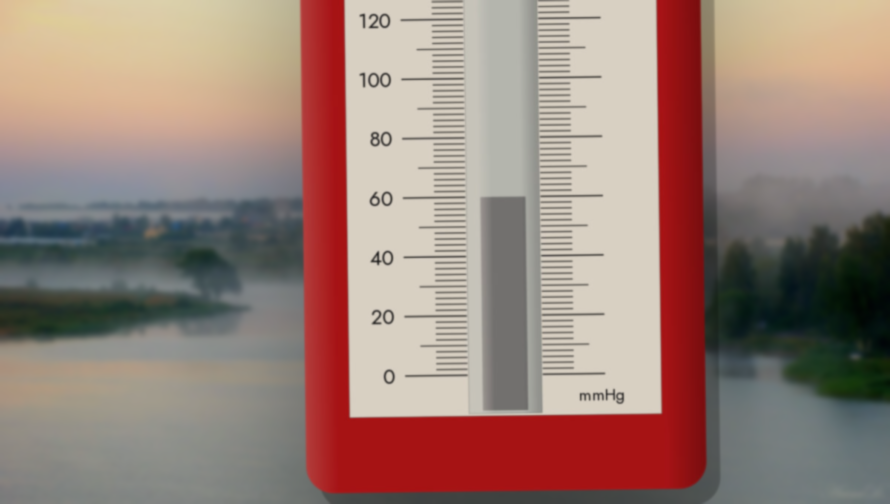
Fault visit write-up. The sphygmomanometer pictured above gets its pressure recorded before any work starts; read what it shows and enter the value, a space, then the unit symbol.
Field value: 60 mmHg
